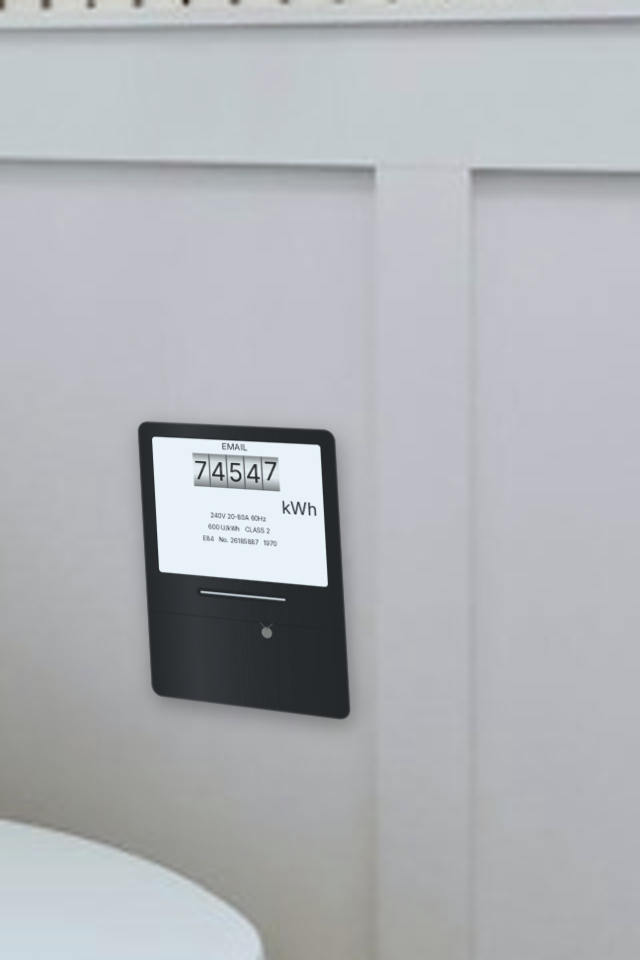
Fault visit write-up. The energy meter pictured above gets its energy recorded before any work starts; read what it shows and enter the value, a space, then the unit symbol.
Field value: 74547 kWh
